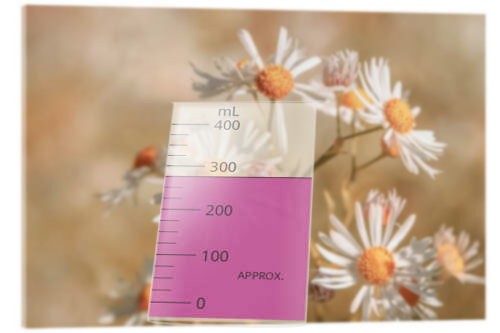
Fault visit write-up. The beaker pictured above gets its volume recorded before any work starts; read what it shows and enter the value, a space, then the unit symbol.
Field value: 275 mL
